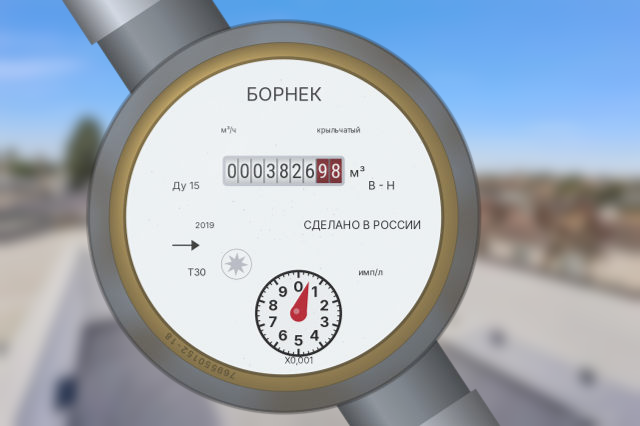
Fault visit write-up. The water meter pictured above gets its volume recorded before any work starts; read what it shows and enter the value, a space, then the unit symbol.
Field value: 3826.980 m³
